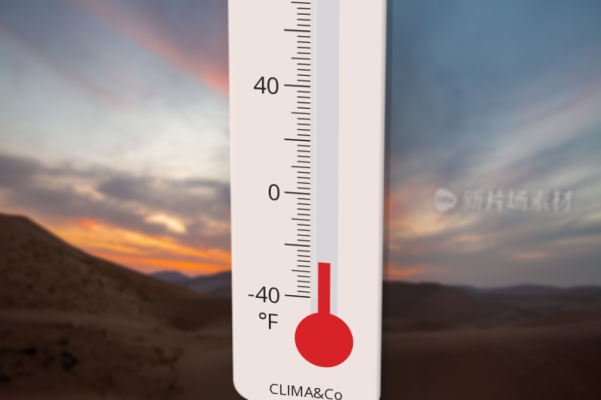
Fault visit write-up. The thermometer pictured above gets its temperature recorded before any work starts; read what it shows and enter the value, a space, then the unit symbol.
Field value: -26 °F
